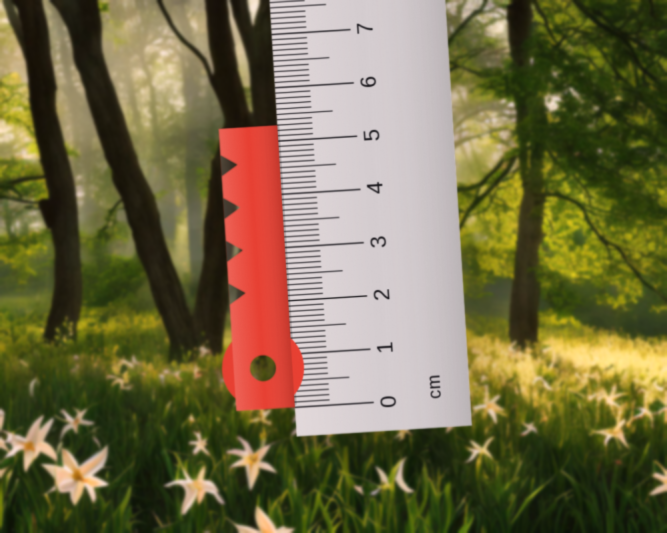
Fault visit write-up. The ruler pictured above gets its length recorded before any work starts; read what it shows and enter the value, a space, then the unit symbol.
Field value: 5.3 cm
